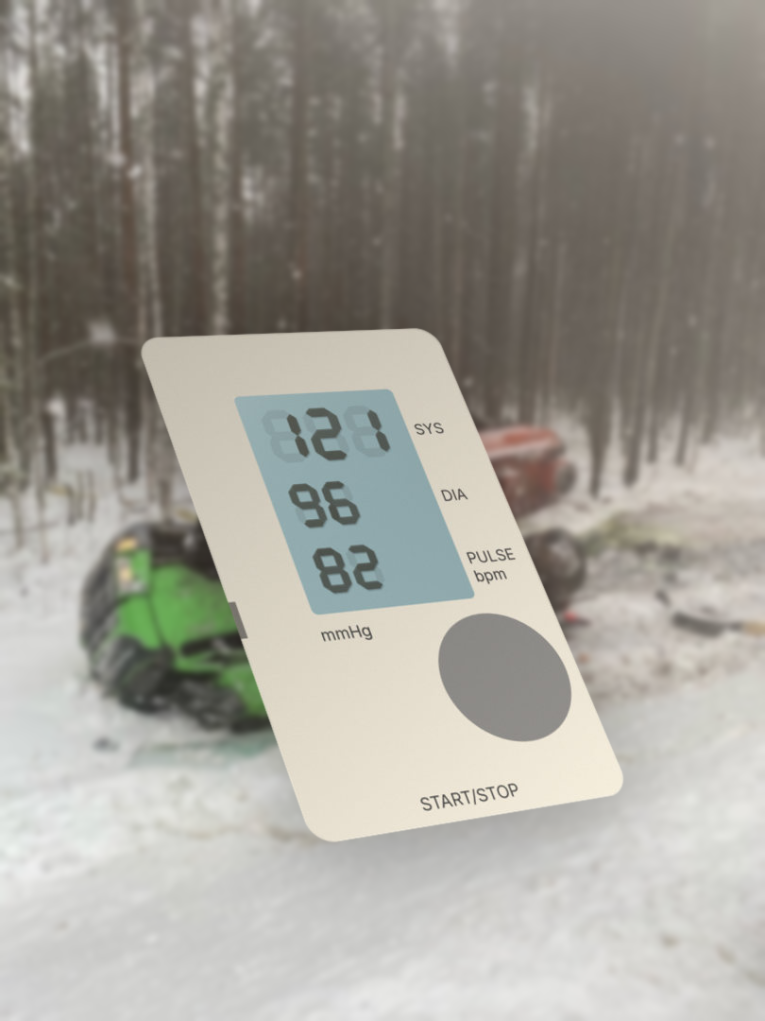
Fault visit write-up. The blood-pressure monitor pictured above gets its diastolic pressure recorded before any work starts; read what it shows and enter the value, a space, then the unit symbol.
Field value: 96 mmHg
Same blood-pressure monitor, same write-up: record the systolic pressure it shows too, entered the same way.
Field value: 121 mmHg
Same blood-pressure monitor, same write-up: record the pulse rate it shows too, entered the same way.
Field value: 82 bpm
